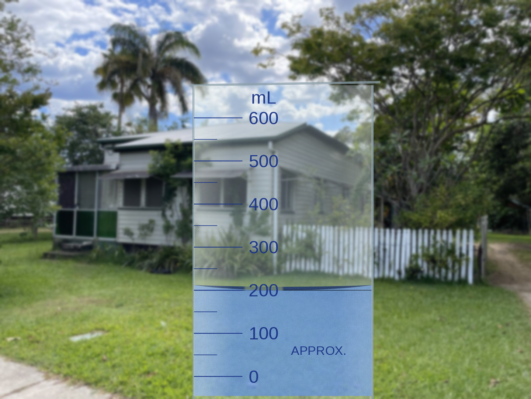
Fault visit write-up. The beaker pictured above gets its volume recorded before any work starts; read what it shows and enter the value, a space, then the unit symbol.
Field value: 200 mL
